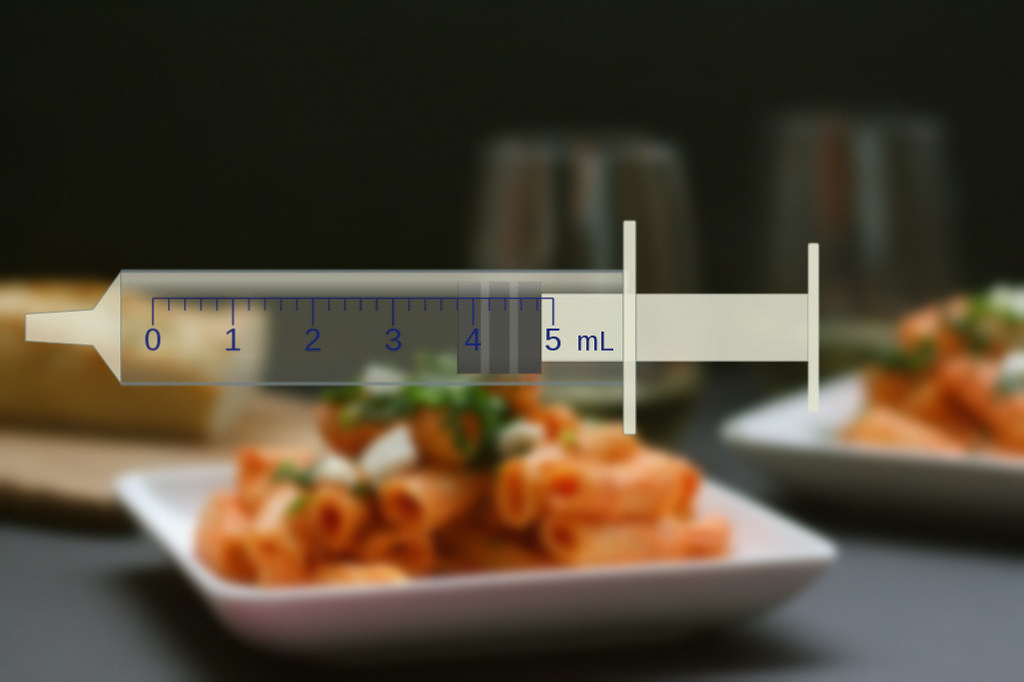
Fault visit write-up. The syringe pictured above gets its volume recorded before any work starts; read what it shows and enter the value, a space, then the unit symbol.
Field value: 3.8 mL
